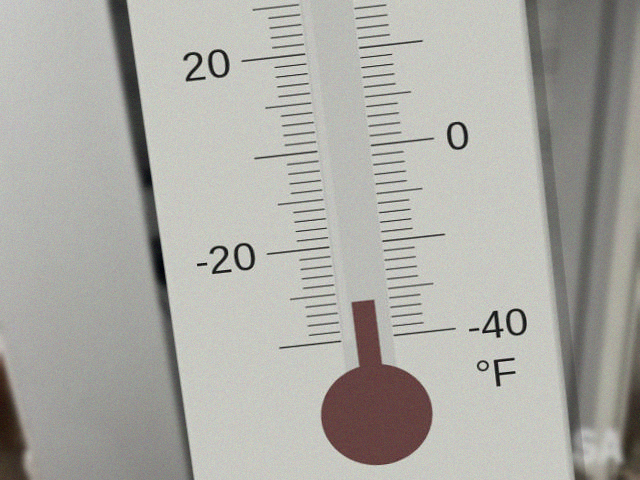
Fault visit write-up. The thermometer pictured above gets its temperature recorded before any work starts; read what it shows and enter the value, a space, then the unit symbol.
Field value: -32 °F
